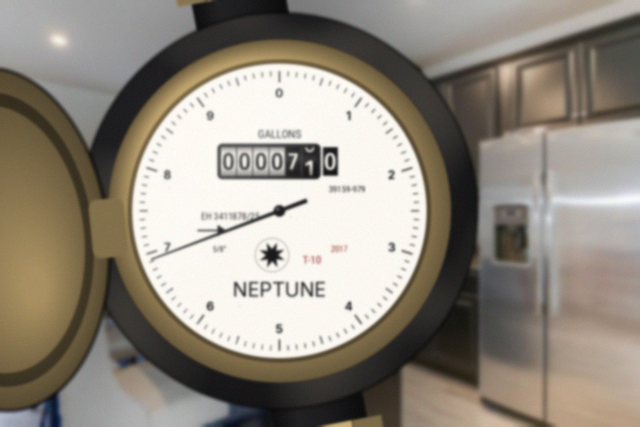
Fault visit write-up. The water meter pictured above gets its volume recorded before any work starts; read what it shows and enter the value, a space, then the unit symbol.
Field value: 706.9 gal
